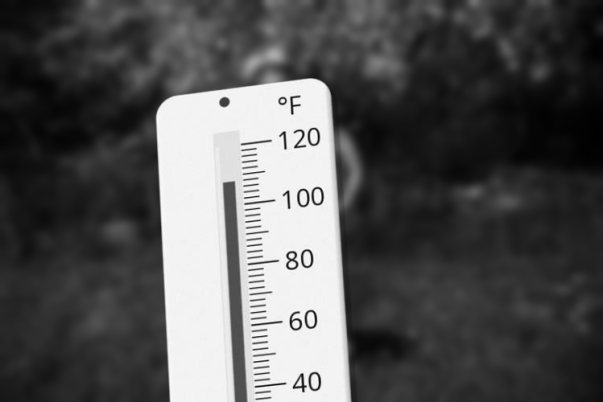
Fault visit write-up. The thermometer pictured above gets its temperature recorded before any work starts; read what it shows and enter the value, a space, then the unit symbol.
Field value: 108 °F
